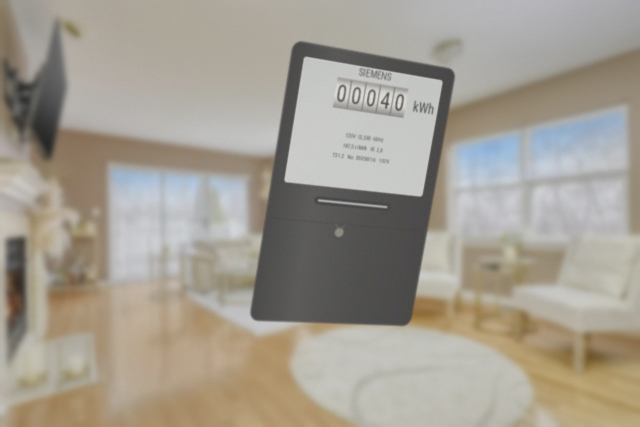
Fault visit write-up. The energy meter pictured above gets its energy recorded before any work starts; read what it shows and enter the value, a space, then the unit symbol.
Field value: 40 kWh
